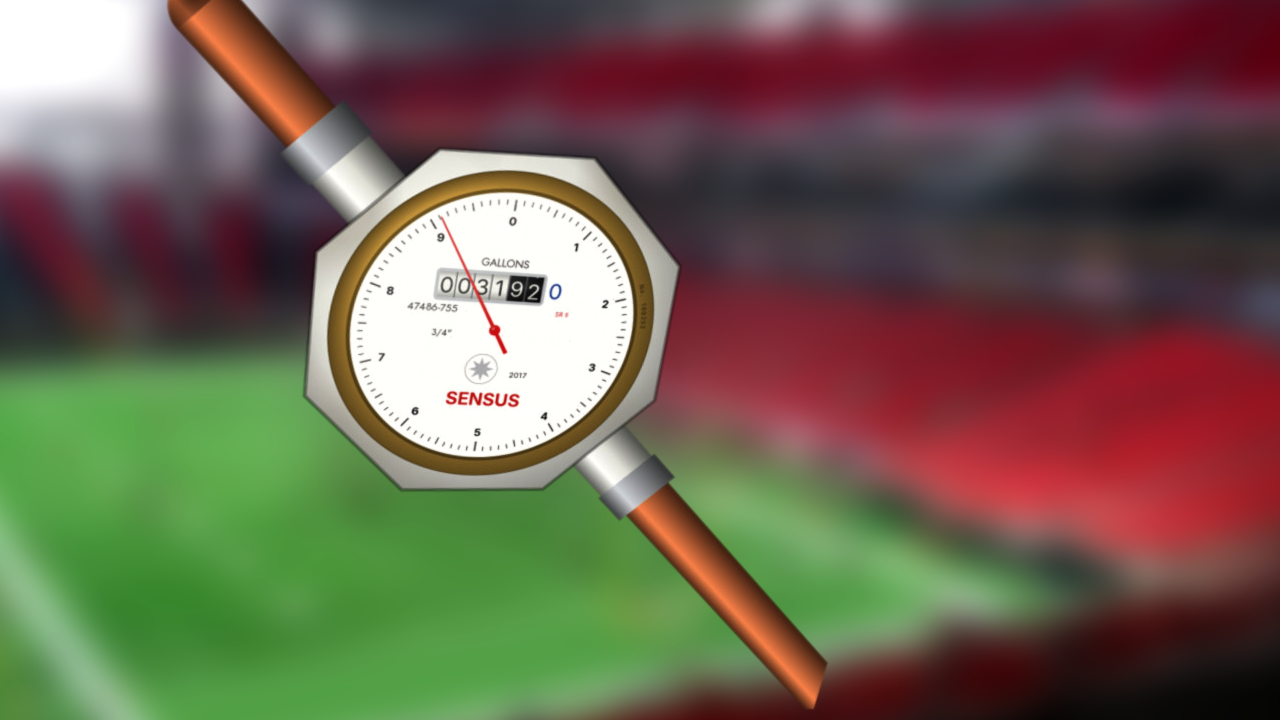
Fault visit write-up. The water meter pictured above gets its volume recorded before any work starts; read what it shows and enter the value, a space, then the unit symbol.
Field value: 31919.1 gal
